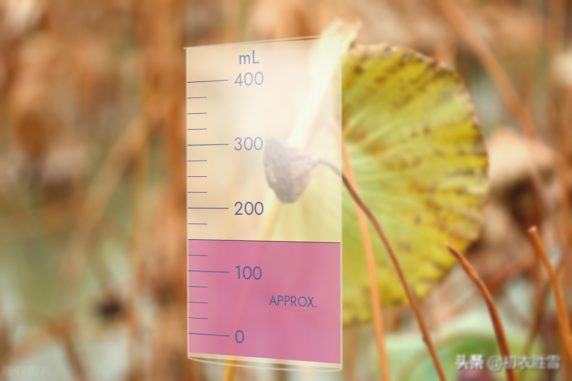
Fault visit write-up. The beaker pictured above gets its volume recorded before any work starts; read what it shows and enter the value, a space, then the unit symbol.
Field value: 150 mL
